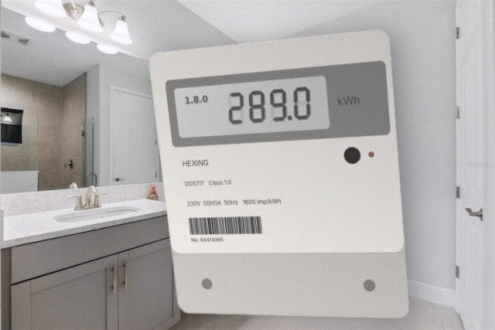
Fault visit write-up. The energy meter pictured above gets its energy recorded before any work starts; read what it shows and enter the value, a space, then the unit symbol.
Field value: 289.0 kWh
